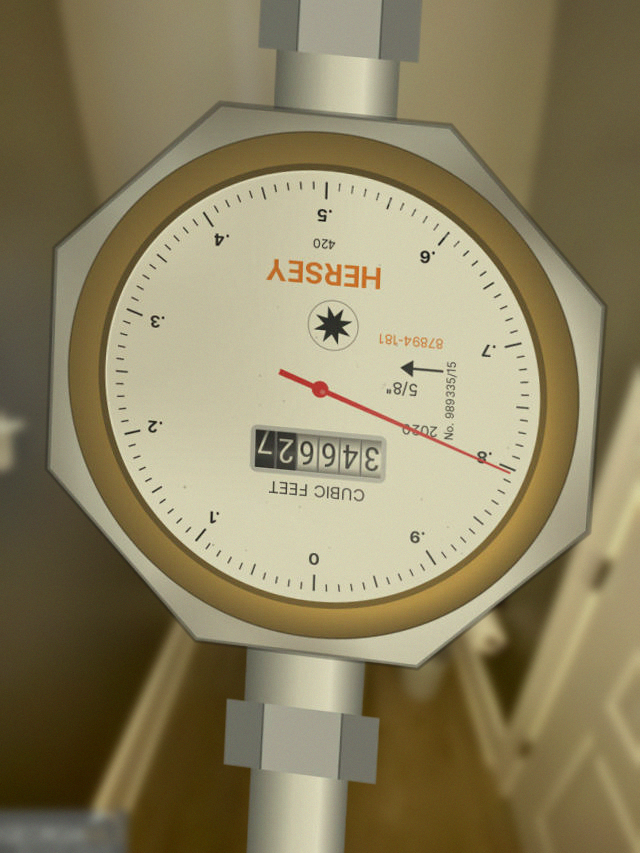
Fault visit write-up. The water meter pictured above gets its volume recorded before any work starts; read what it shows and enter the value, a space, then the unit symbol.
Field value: 346626.80 ft³
